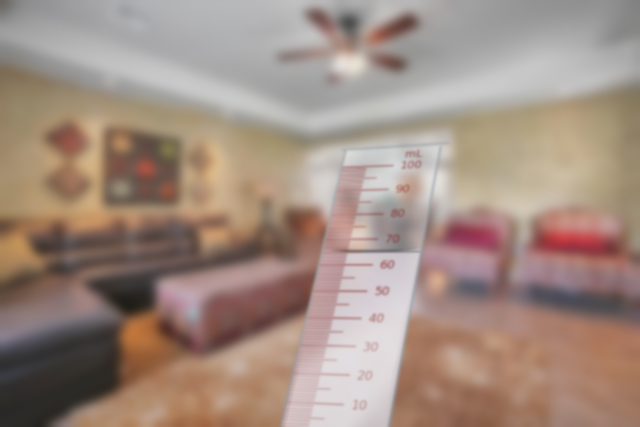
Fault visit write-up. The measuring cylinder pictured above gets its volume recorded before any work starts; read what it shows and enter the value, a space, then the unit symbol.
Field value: 65 mL
